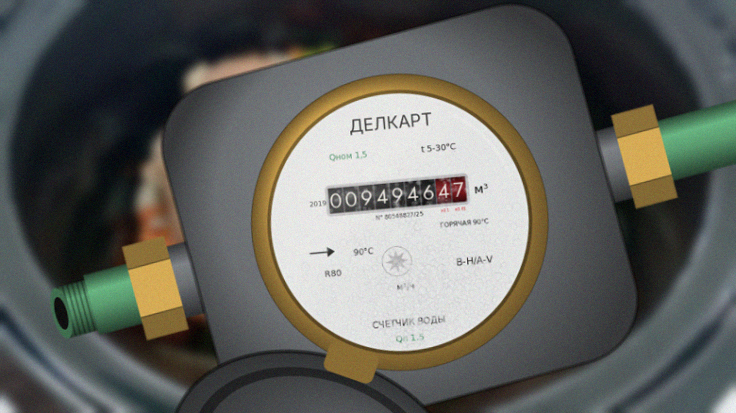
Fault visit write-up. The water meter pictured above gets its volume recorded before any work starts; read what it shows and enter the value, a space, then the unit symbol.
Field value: 94946.47 m³
